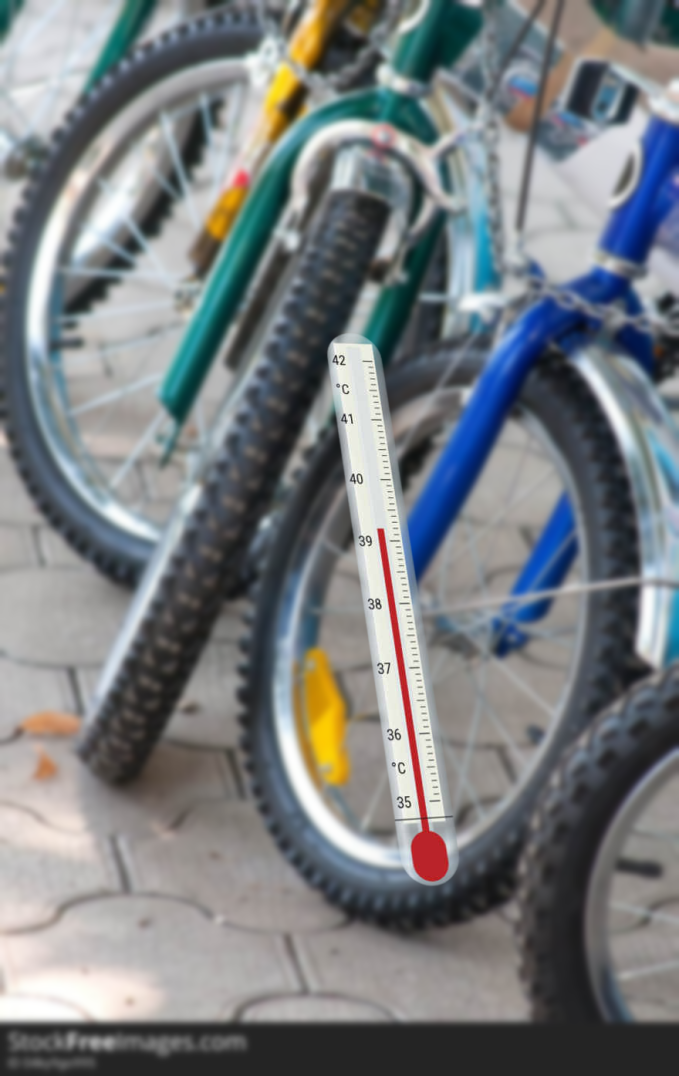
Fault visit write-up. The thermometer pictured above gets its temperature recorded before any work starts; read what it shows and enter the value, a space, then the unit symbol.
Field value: 39.2 °C
